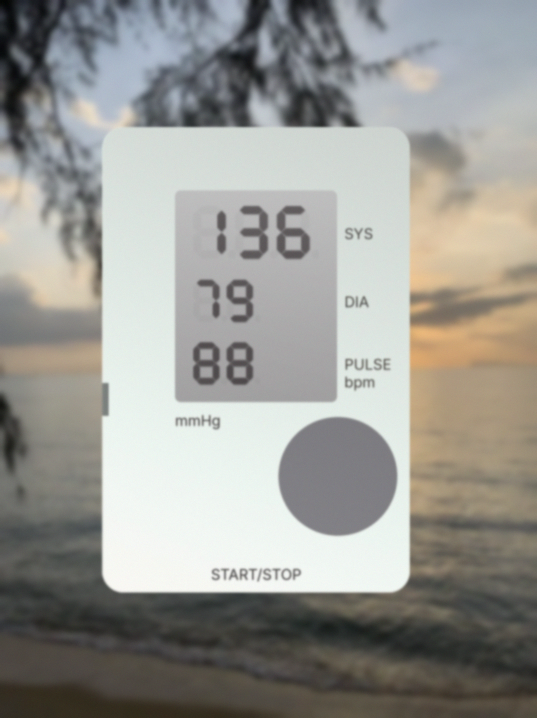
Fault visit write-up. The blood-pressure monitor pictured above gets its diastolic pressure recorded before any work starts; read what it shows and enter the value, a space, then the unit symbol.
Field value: 79 mmHg
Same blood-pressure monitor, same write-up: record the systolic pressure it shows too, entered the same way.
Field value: 136 mmHg
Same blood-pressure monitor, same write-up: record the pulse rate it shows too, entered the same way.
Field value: 88 bpm
